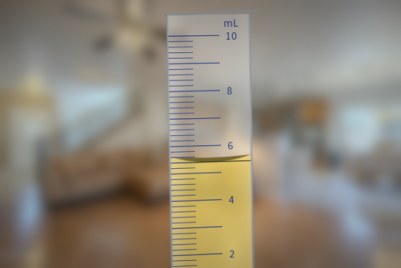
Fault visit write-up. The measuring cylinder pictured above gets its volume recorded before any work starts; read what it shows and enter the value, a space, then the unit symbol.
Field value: 5.4 mL
